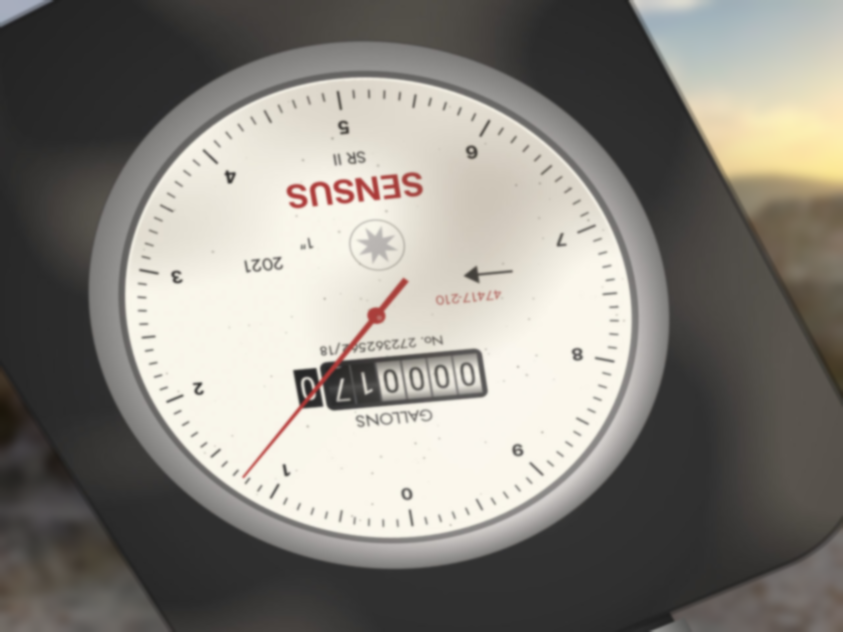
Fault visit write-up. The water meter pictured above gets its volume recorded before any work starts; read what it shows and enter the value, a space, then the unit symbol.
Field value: 171.2 gal
